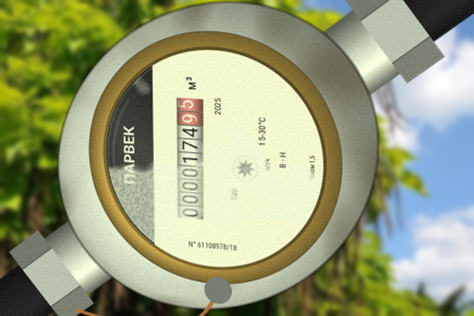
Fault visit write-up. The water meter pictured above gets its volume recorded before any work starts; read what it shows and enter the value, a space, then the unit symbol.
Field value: 174.95 m³
